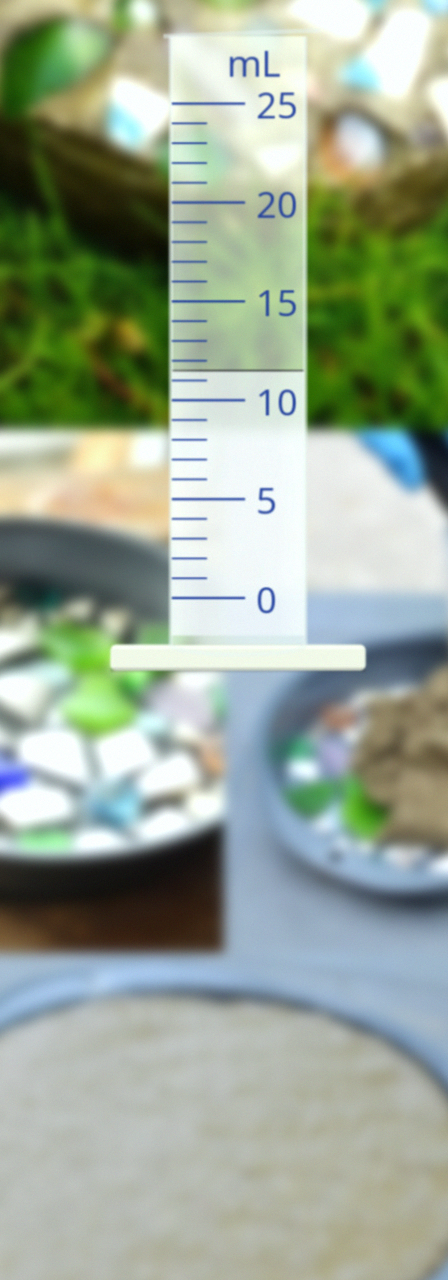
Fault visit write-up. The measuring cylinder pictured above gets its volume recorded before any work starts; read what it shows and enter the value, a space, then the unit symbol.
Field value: 11.5 mL
